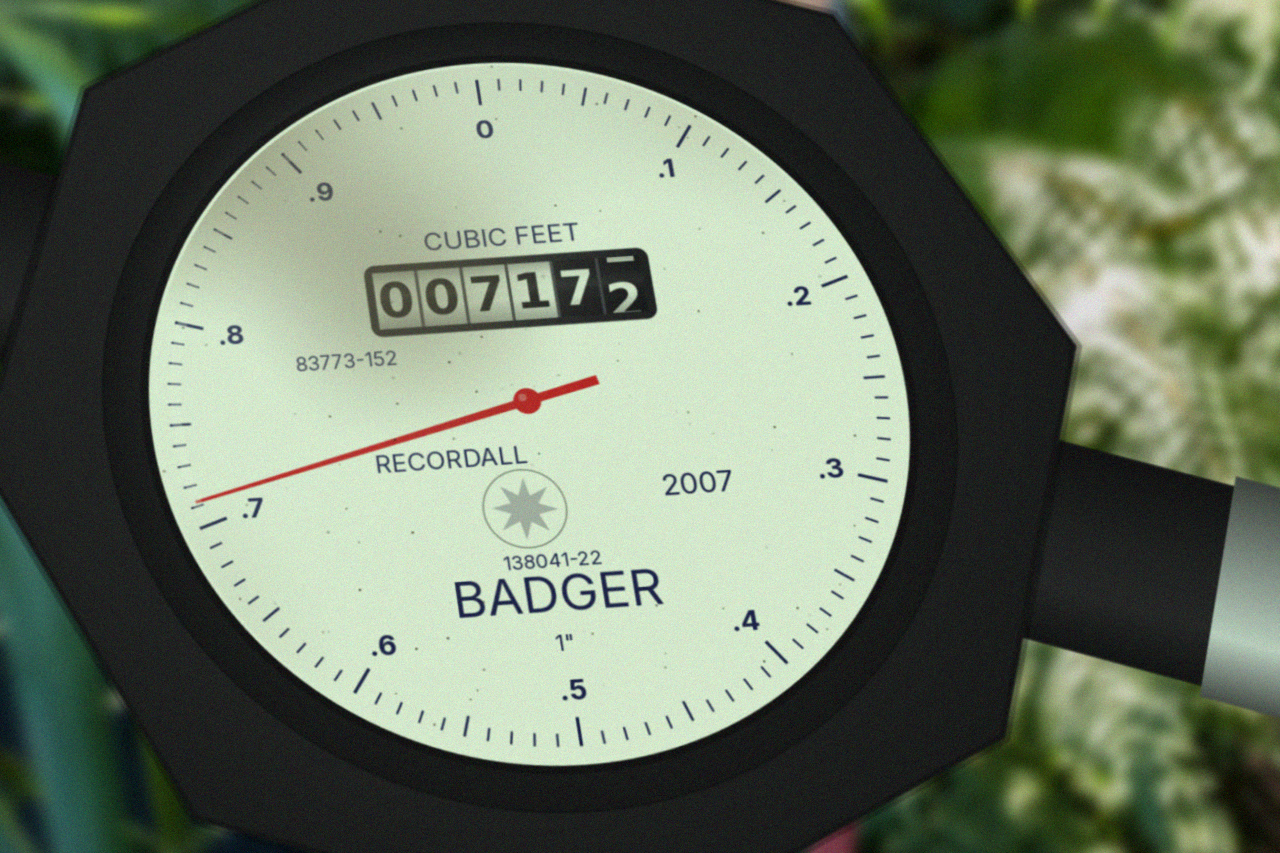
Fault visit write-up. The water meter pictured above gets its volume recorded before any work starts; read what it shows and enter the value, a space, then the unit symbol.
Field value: 7171.71 ft³
